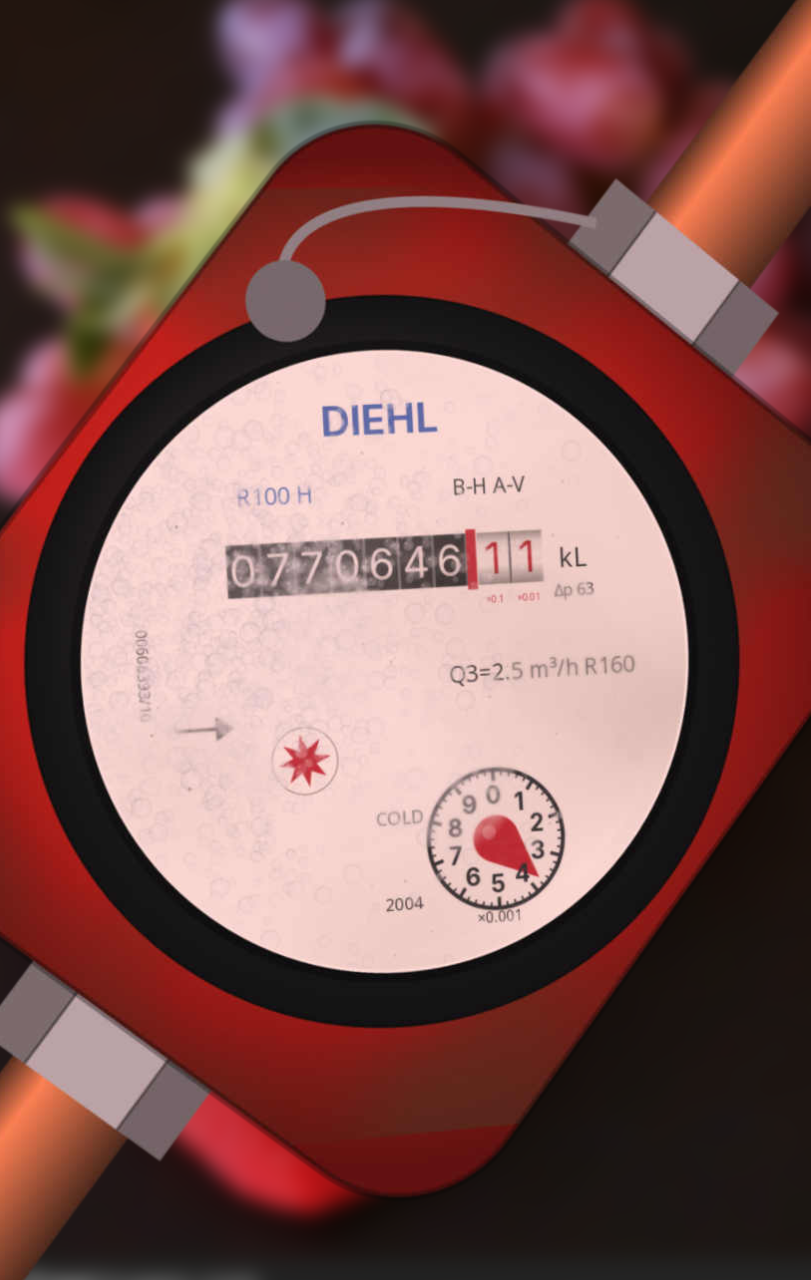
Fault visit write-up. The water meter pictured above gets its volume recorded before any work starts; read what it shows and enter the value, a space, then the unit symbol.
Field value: 770646.113 kL
